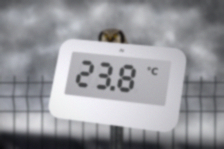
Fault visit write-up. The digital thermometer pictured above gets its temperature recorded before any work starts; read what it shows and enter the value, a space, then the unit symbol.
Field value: 23.8 °C
